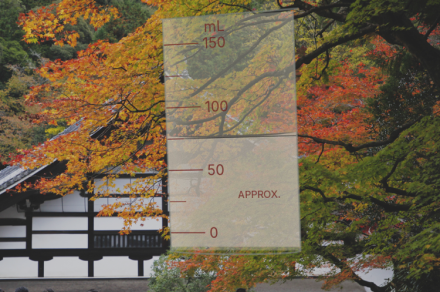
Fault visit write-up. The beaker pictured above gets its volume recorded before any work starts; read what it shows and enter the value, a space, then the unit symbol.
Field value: 75 mL
